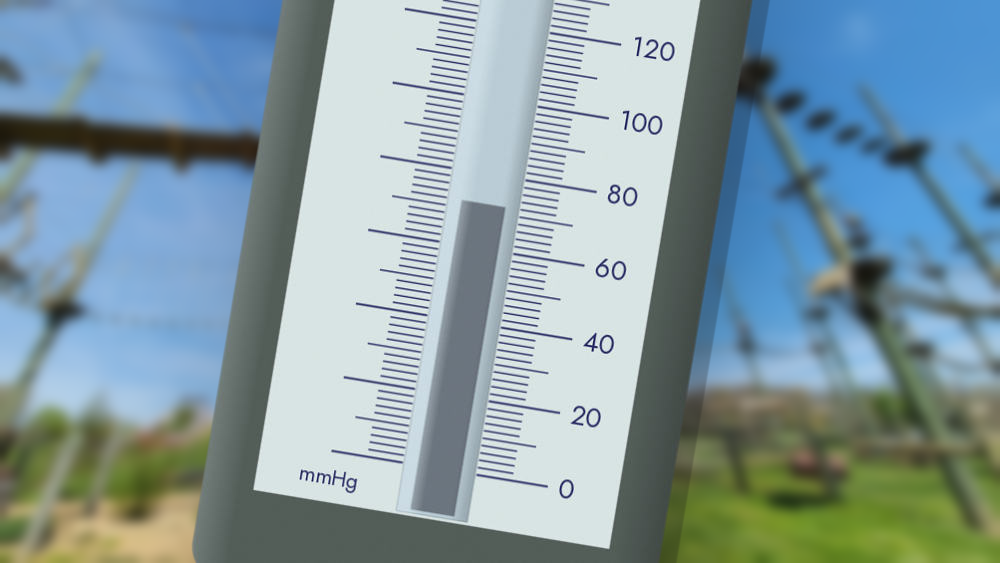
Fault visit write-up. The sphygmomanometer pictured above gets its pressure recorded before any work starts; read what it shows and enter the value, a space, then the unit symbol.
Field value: 72 mmHg
